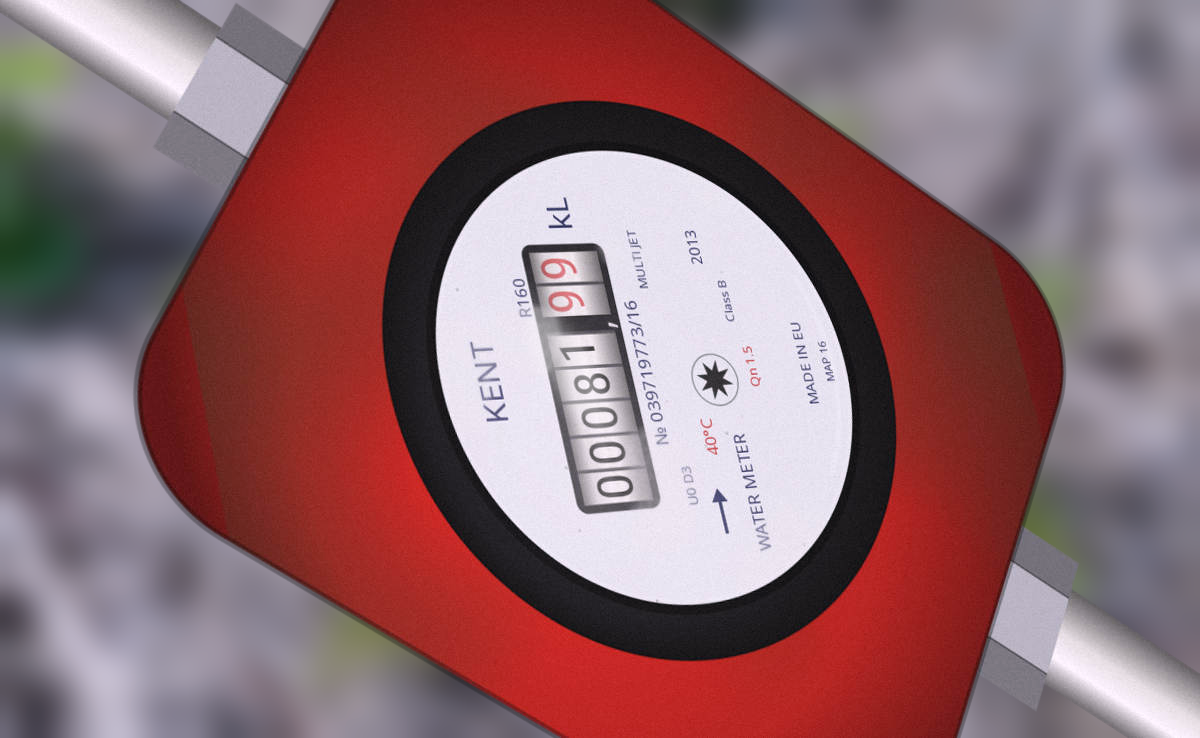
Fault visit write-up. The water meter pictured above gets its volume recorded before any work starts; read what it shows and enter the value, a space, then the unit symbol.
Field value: 81.99 kL
